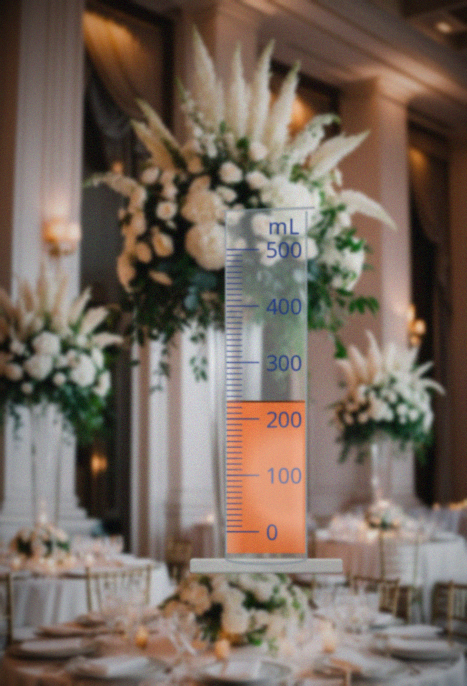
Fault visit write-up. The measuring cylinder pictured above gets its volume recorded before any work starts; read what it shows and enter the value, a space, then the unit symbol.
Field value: 230 mL
